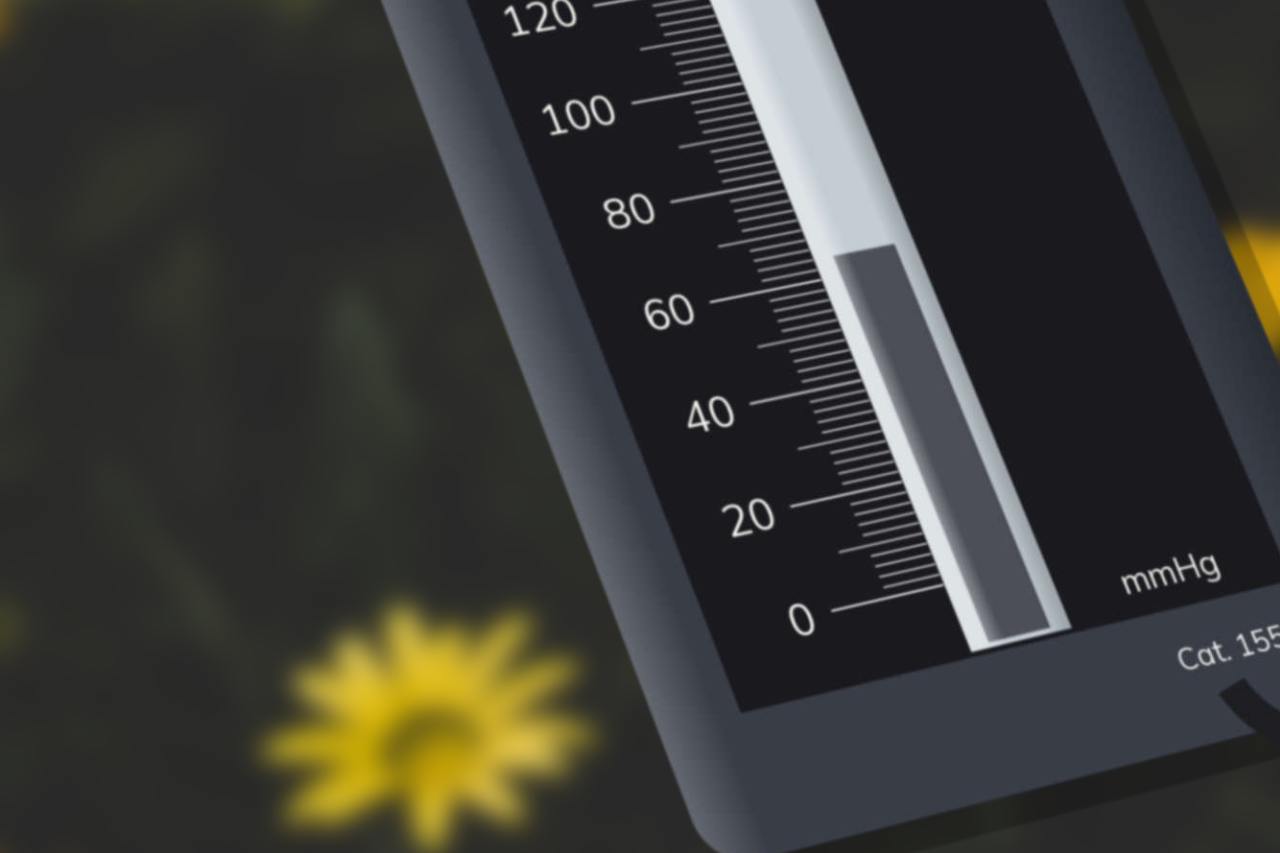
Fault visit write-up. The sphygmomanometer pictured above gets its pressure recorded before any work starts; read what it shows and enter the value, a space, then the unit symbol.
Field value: 64 mmHg
